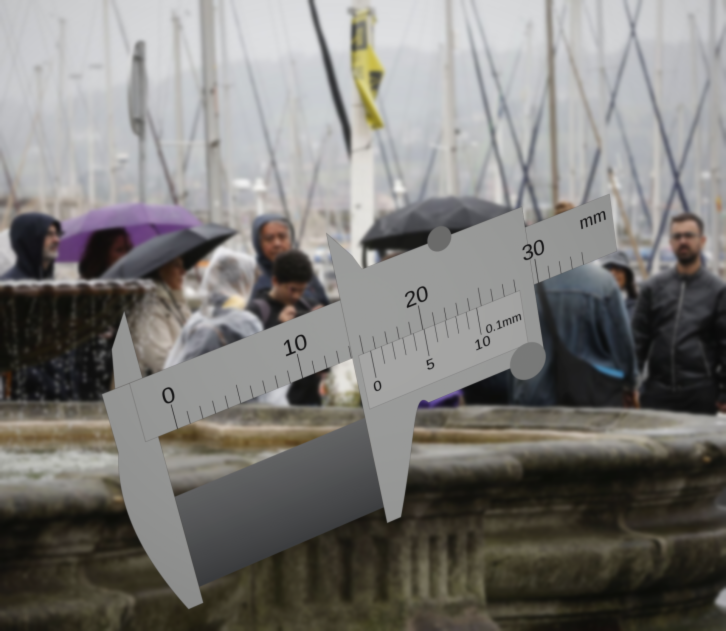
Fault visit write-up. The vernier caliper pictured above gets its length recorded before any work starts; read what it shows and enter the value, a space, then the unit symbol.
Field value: 15.6 mm
